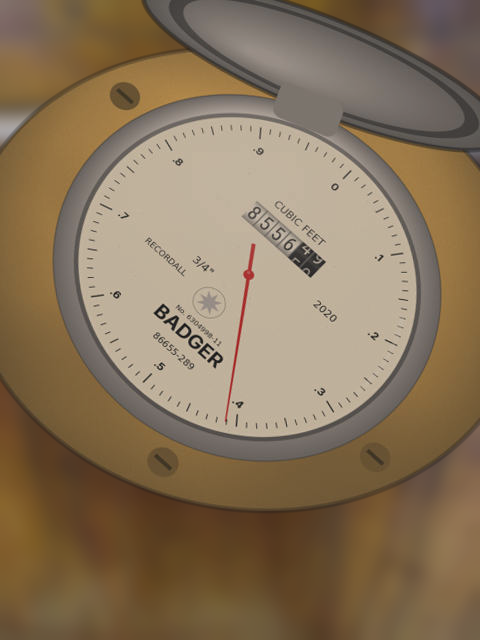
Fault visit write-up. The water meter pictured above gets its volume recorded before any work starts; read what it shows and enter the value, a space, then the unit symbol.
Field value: 855649.41 ft³
